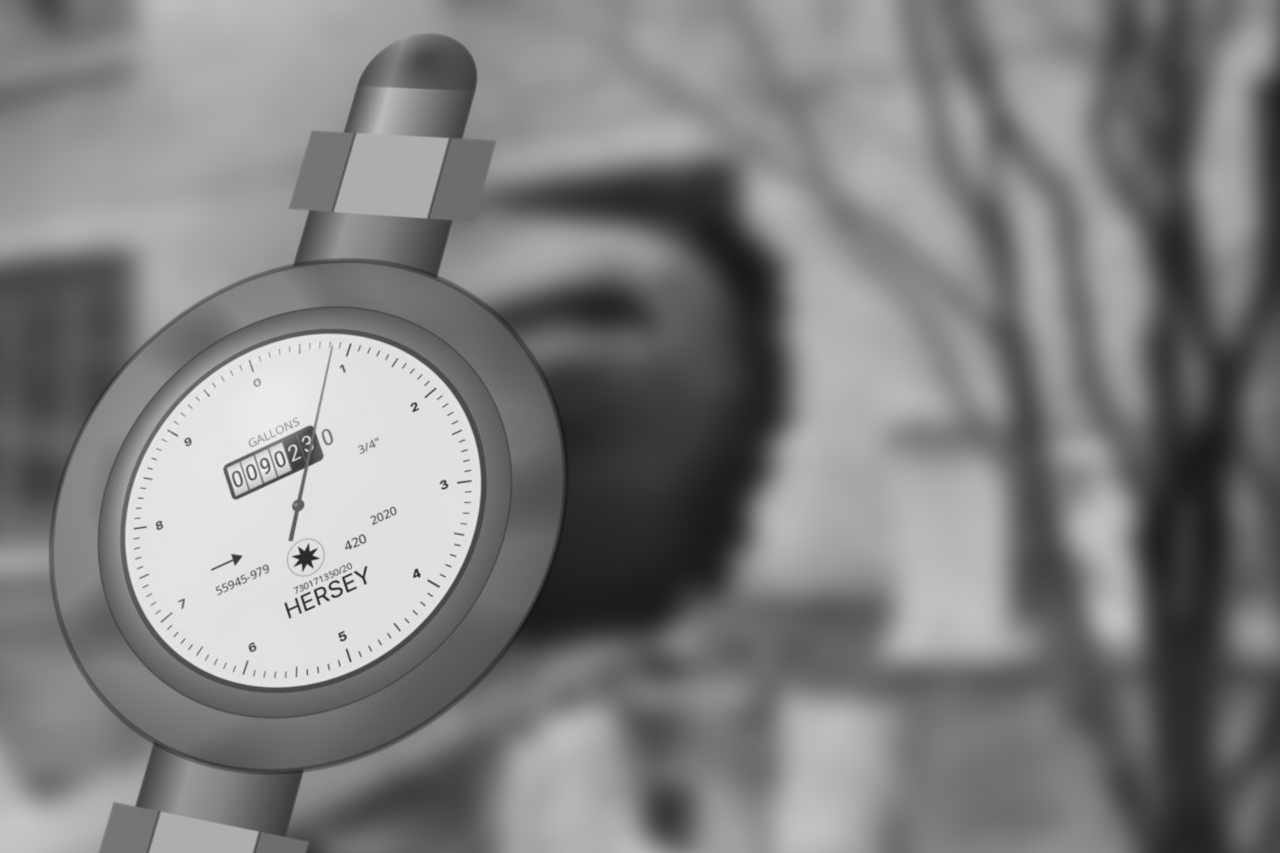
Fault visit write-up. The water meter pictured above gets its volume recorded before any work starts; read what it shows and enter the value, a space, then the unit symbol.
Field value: 90230.8 gal
